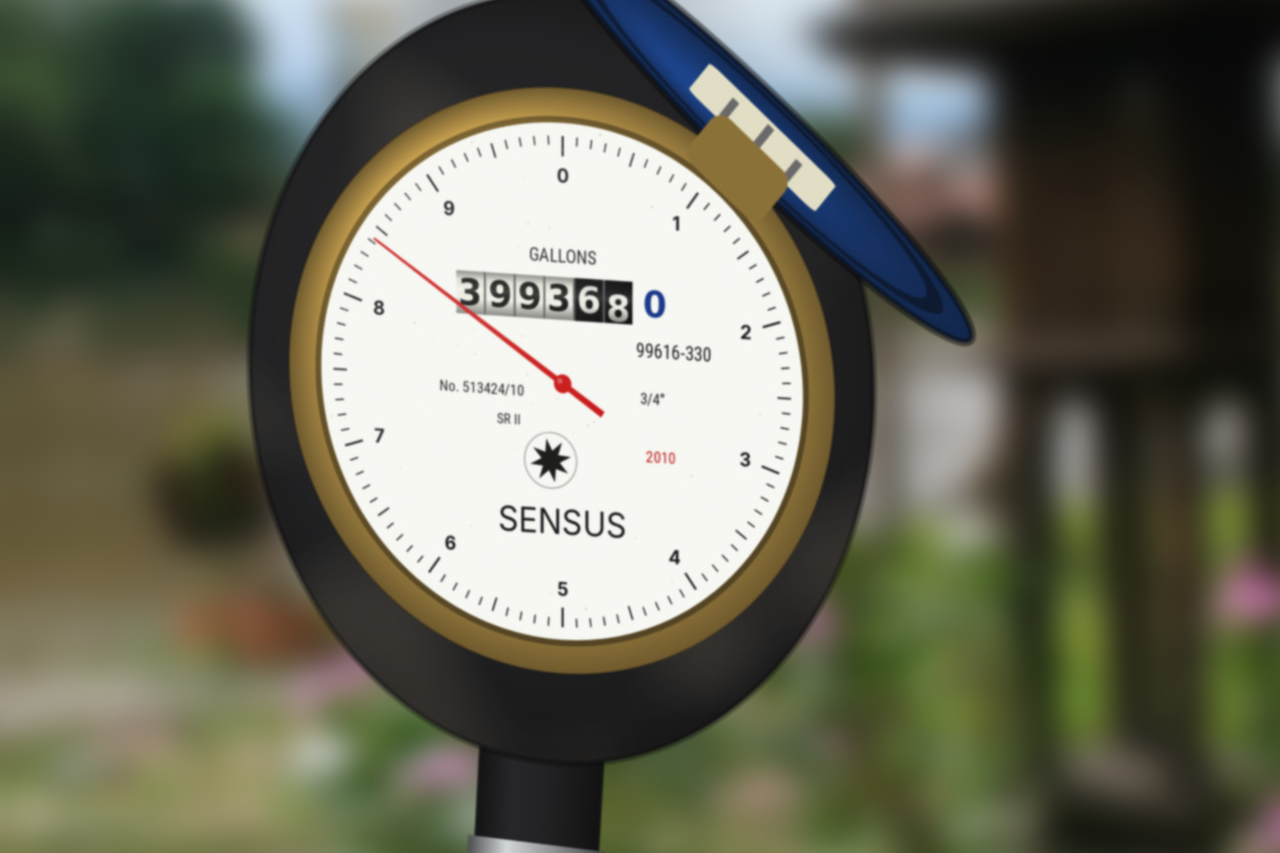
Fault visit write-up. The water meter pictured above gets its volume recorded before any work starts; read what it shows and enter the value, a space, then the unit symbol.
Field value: 3993678.4 gal
